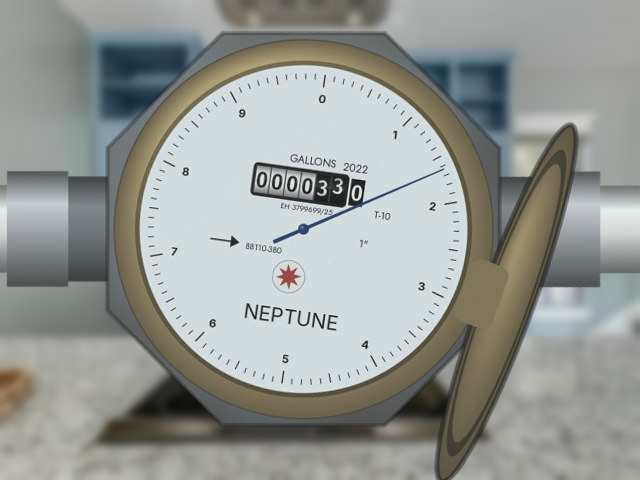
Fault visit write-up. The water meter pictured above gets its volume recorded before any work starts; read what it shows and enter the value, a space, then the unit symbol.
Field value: 331.6 gal
